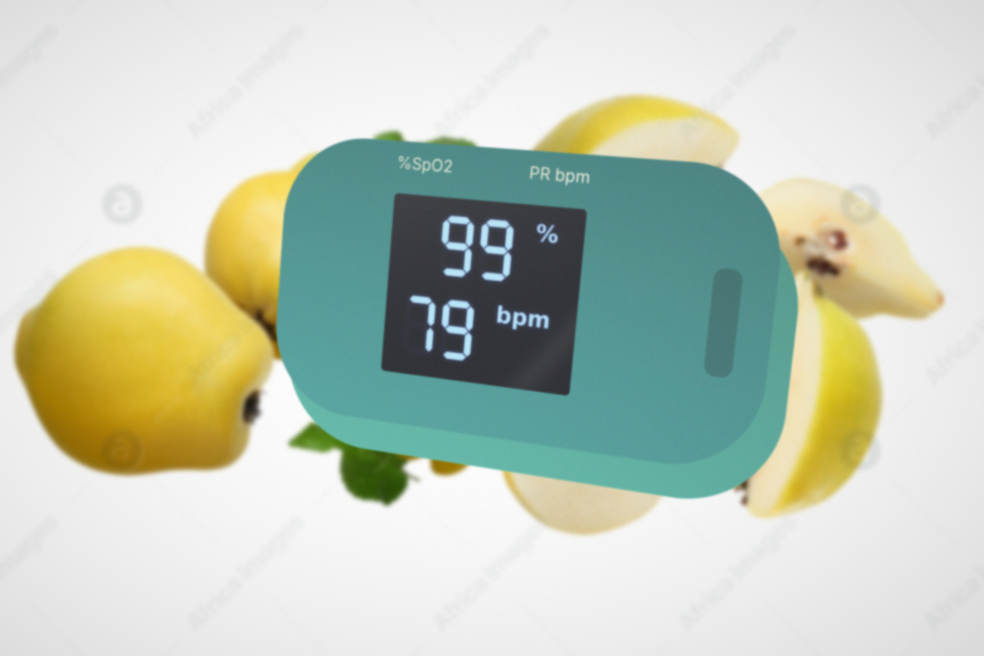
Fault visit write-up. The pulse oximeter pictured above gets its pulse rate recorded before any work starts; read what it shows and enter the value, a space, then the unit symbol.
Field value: 79 bpm
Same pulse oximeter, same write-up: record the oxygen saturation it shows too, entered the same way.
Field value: 99 %
